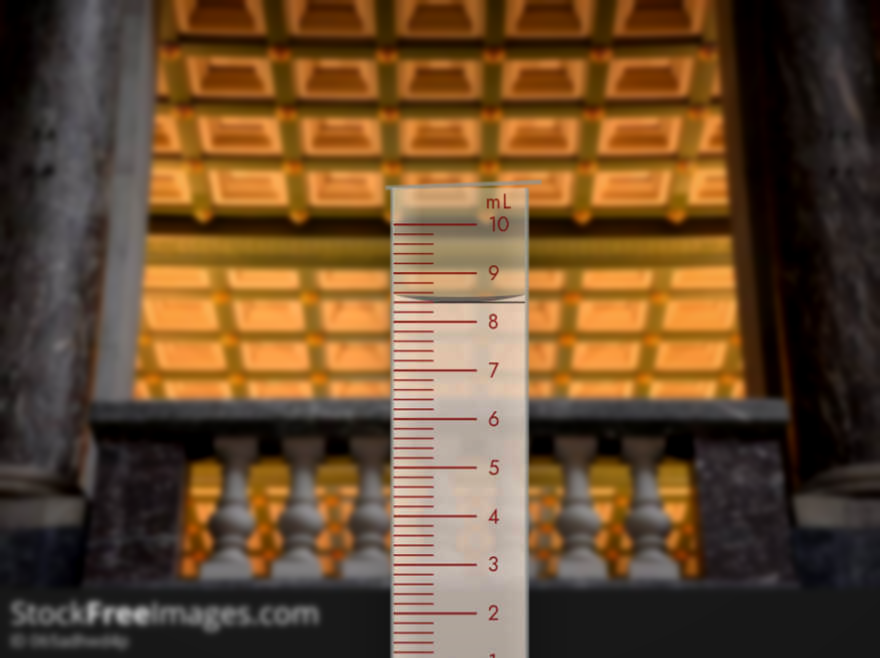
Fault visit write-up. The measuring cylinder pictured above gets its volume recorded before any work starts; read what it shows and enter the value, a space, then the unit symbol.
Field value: 8.4 mL
